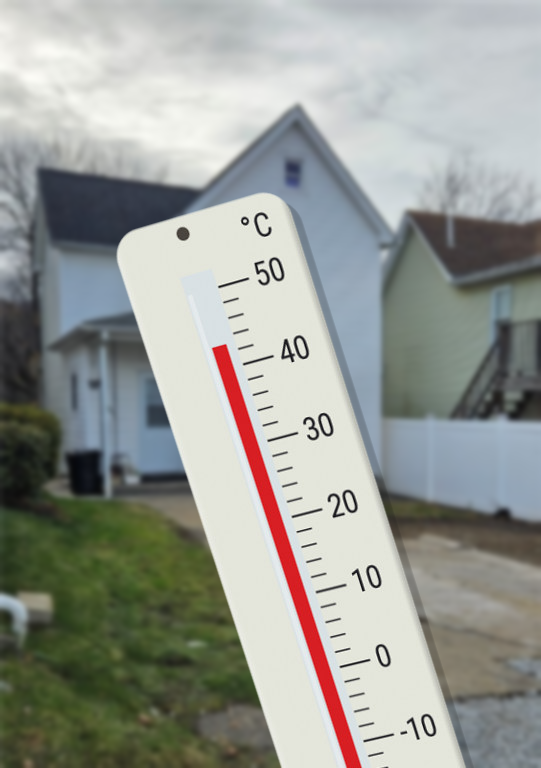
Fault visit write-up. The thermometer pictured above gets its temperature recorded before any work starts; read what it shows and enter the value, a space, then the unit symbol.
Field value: 43 °C
